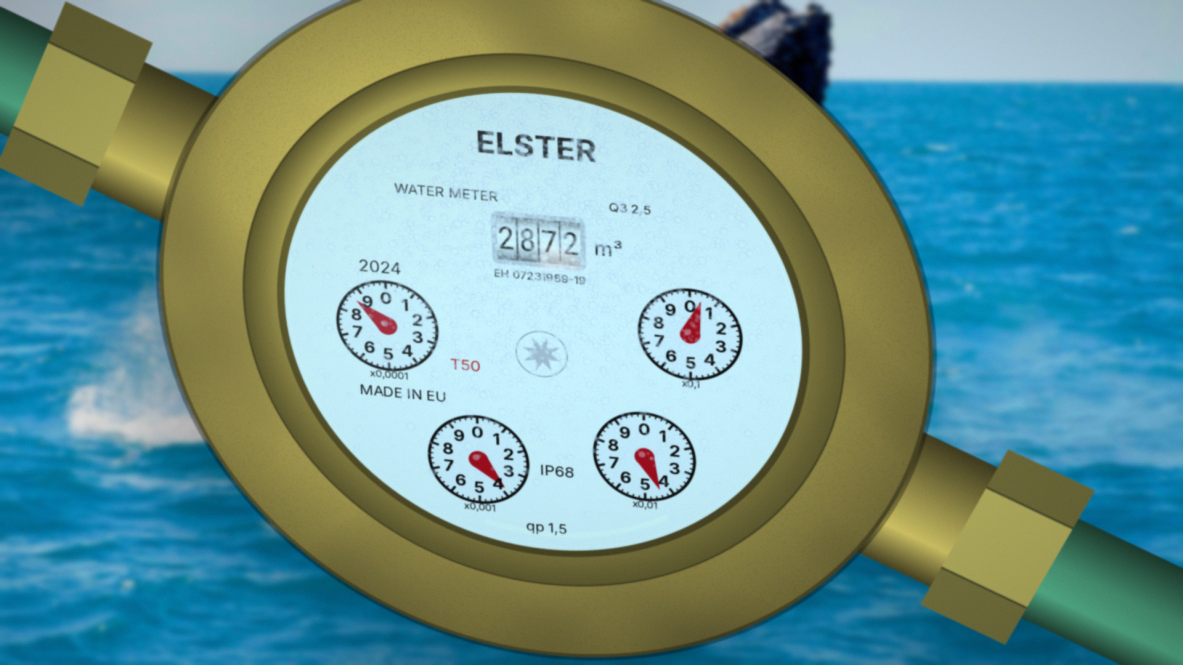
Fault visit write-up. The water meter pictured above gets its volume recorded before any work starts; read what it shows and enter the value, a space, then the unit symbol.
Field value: 2872.0438 m³
